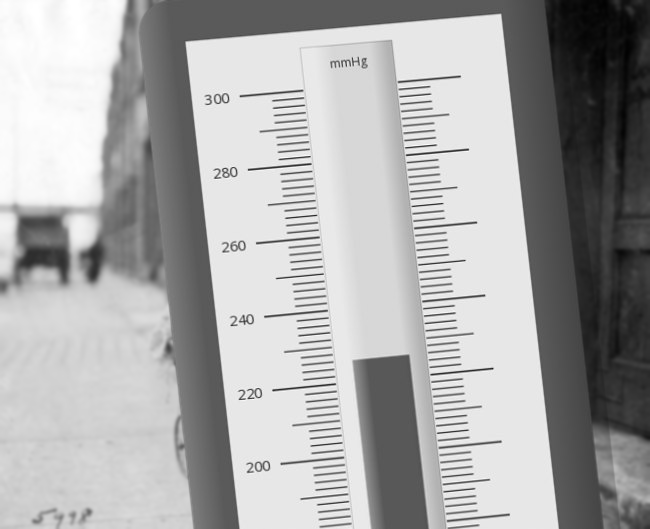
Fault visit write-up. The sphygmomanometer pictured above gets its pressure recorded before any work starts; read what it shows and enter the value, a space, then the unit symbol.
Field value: 226 mmHg
